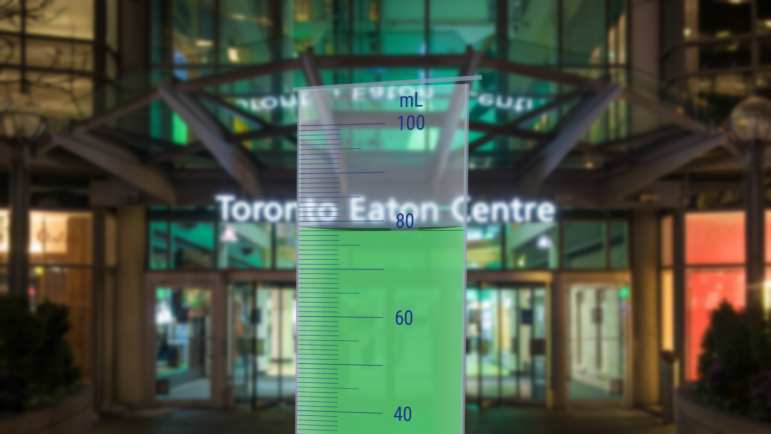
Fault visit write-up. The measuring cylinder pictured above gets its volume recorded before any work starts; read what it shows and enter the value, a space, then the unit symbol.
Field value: 78 mL
